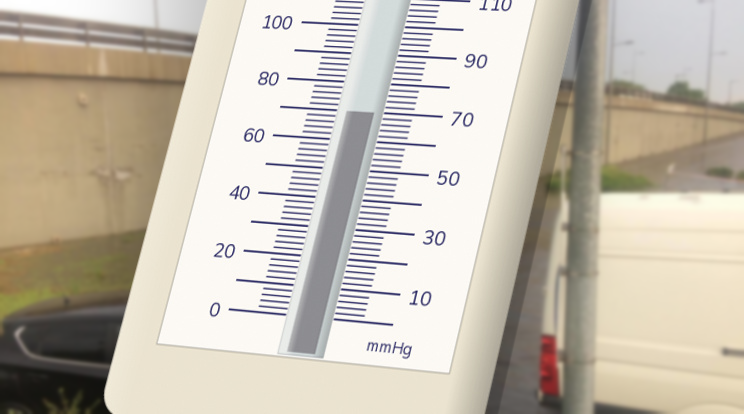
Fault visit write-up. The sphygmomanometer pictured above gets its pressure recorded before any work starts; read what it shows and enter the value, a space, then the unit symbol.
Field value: 70 mmHg
